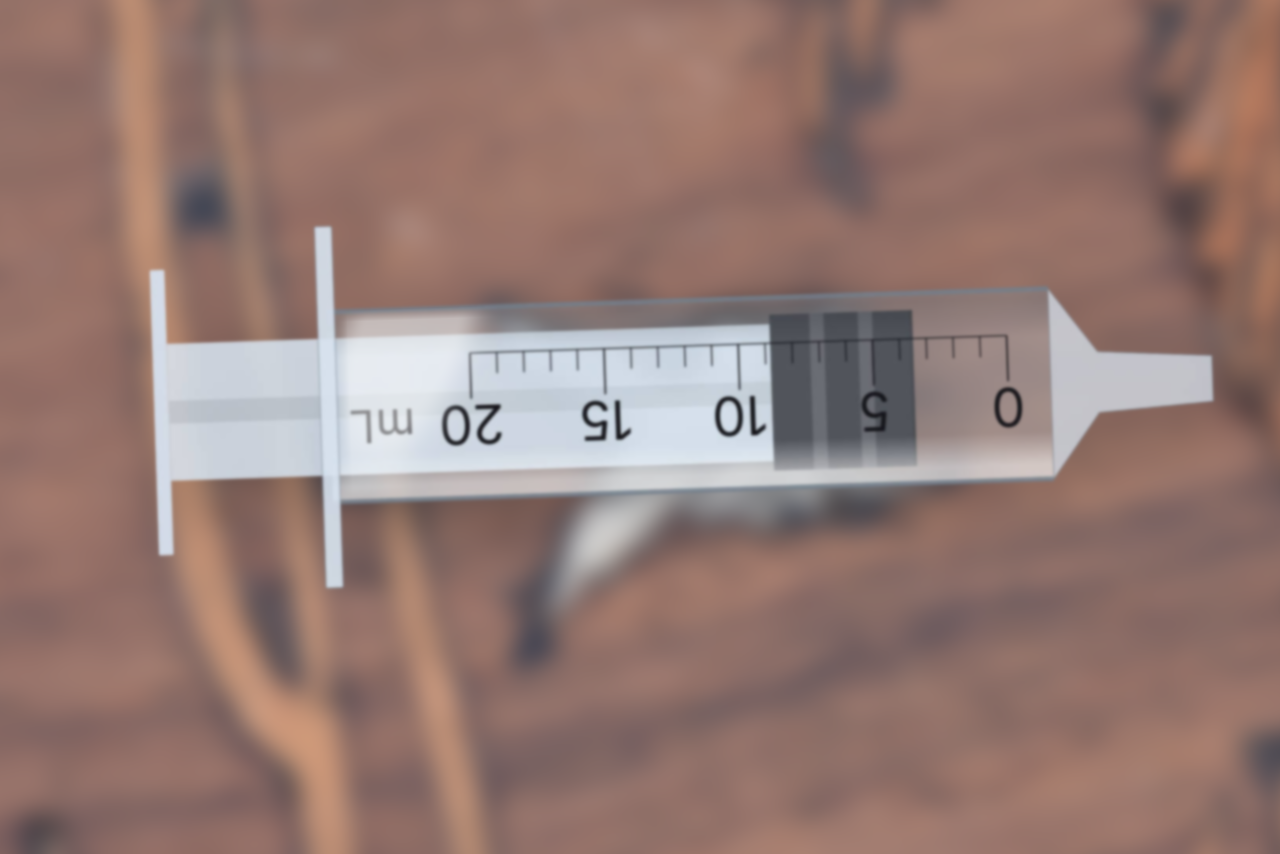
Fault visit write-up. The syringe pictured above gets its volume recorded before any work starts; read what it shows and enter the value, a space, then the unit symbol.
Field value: 3.5 mL
